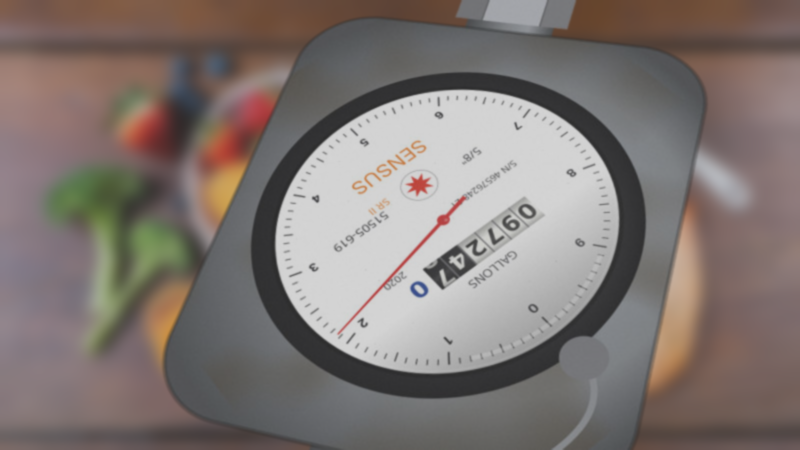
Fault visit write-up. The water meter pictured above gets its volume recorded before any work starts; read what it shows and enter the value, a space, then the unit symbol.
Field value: 972472.1 gal
